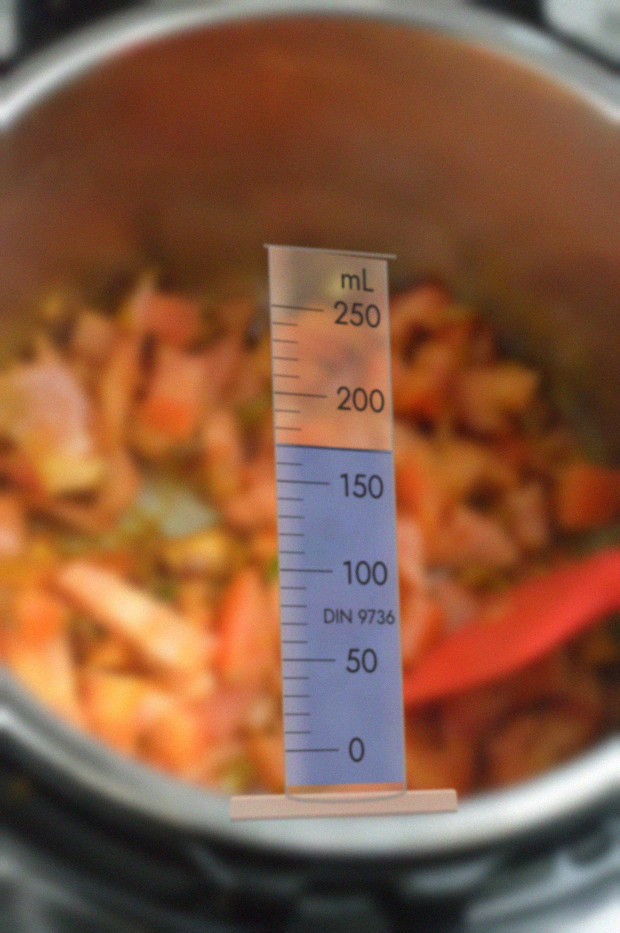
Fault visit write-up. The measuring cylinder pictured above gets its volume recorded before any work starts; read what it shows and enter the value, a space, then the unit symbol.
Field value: 170 mL
